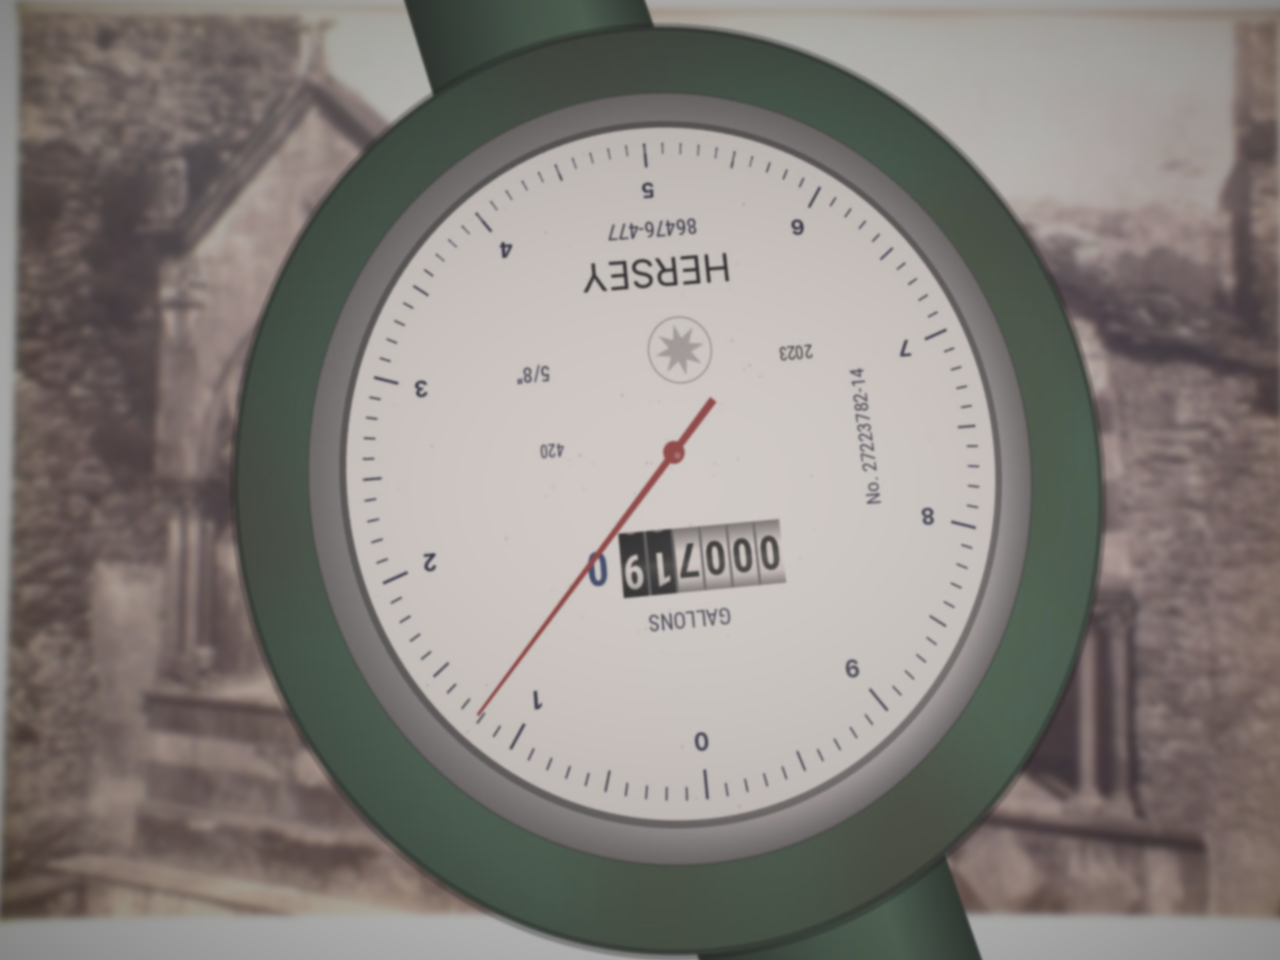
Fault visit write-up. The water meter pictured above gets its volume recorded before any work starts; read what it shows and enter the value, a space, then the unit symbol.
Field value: 7191.2 gal
